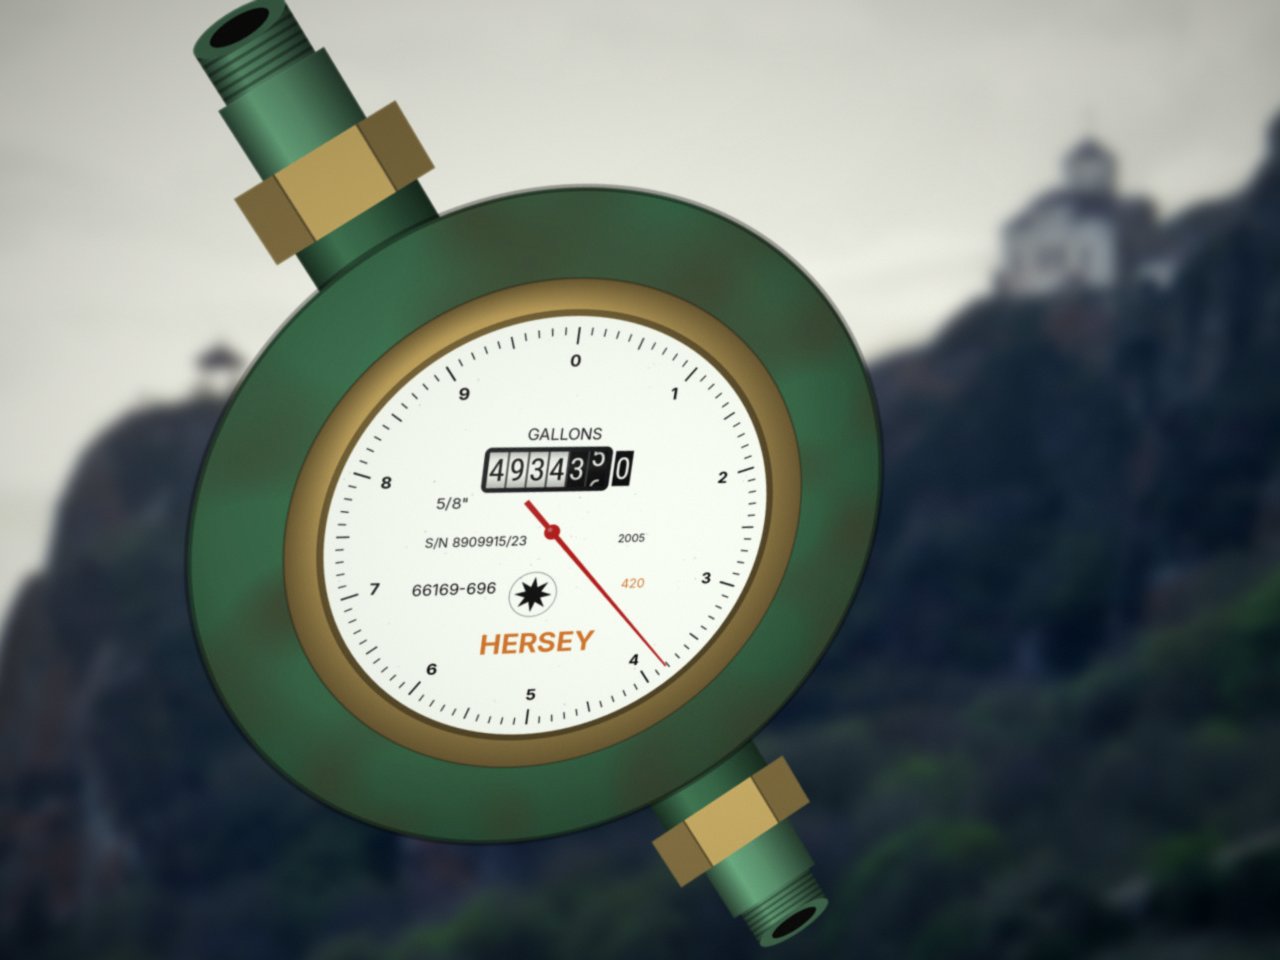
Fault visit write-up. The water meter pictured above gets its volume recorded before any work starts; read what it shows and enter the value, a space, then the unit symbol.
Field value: 4934353.8 gal
